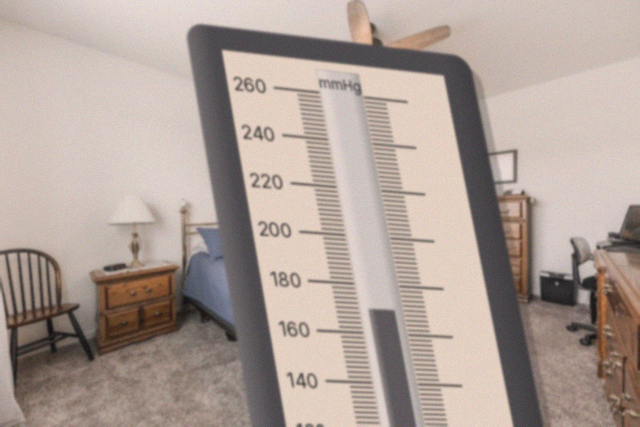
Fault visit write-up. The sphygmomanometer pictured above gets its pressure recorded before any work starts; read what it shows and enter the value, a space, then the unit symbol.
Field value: 170 mmHg
